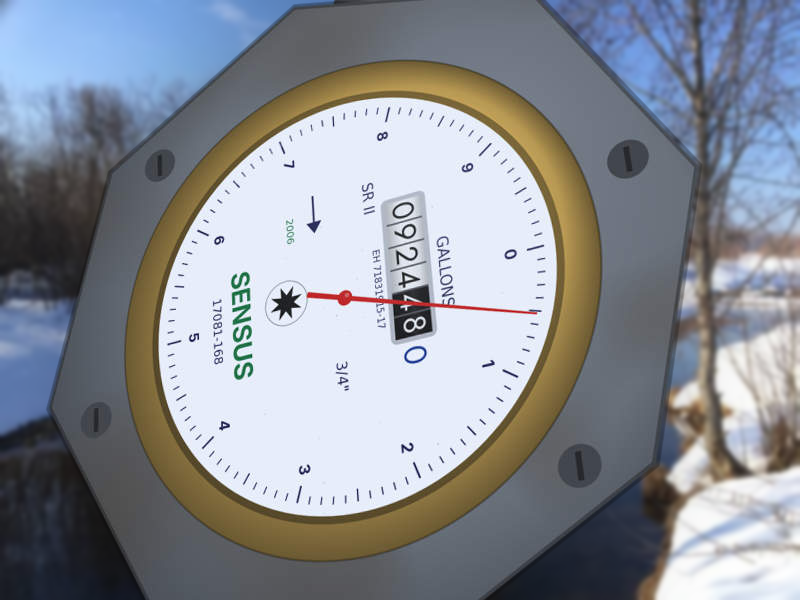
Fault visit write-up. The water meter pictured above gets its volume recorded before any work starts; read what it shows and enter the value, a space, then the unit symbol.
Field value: 924480.5 gal
